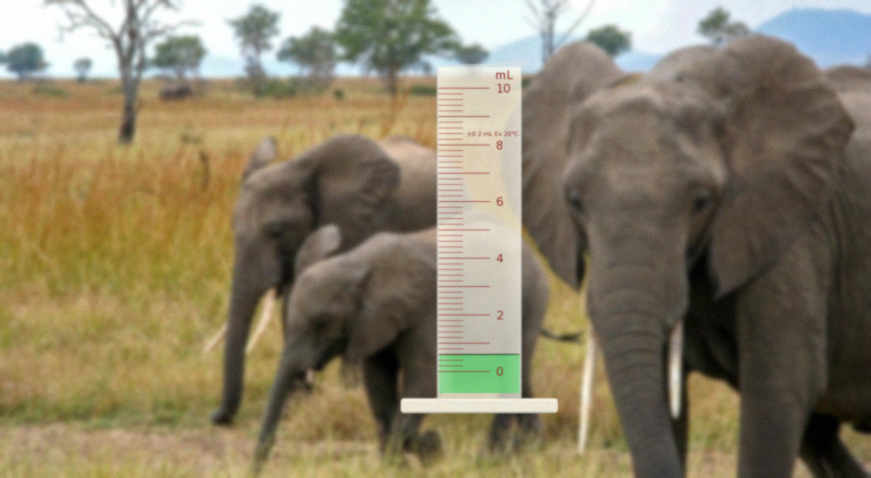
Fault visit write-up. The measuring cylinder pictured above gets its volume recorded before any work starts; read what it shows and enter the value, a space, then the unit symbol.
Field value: 0.6 mL
